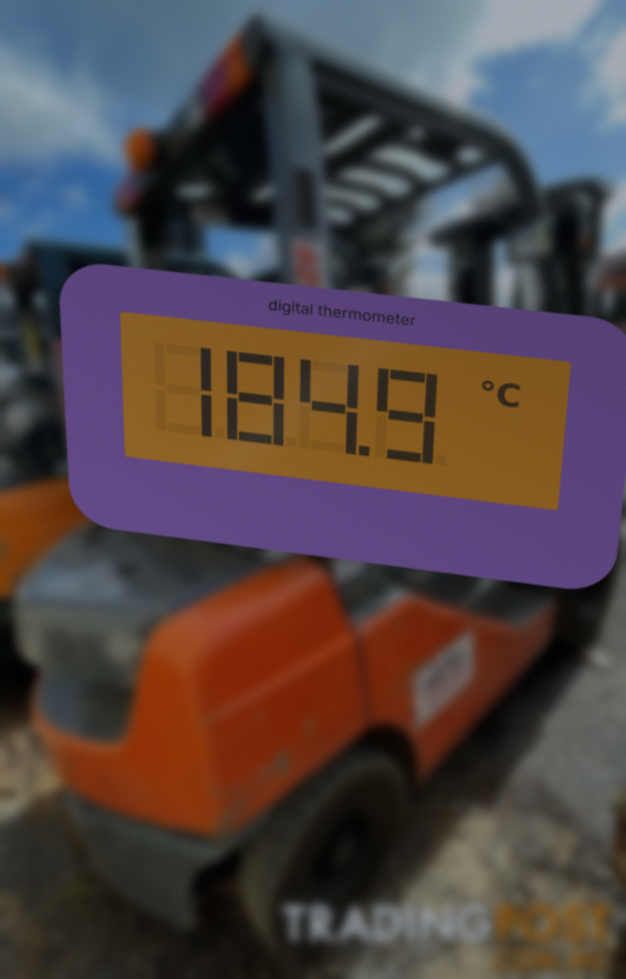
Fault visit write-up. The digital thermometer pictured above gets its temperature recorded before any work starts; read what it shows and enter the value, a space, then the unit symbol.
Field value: 184.9 °C
